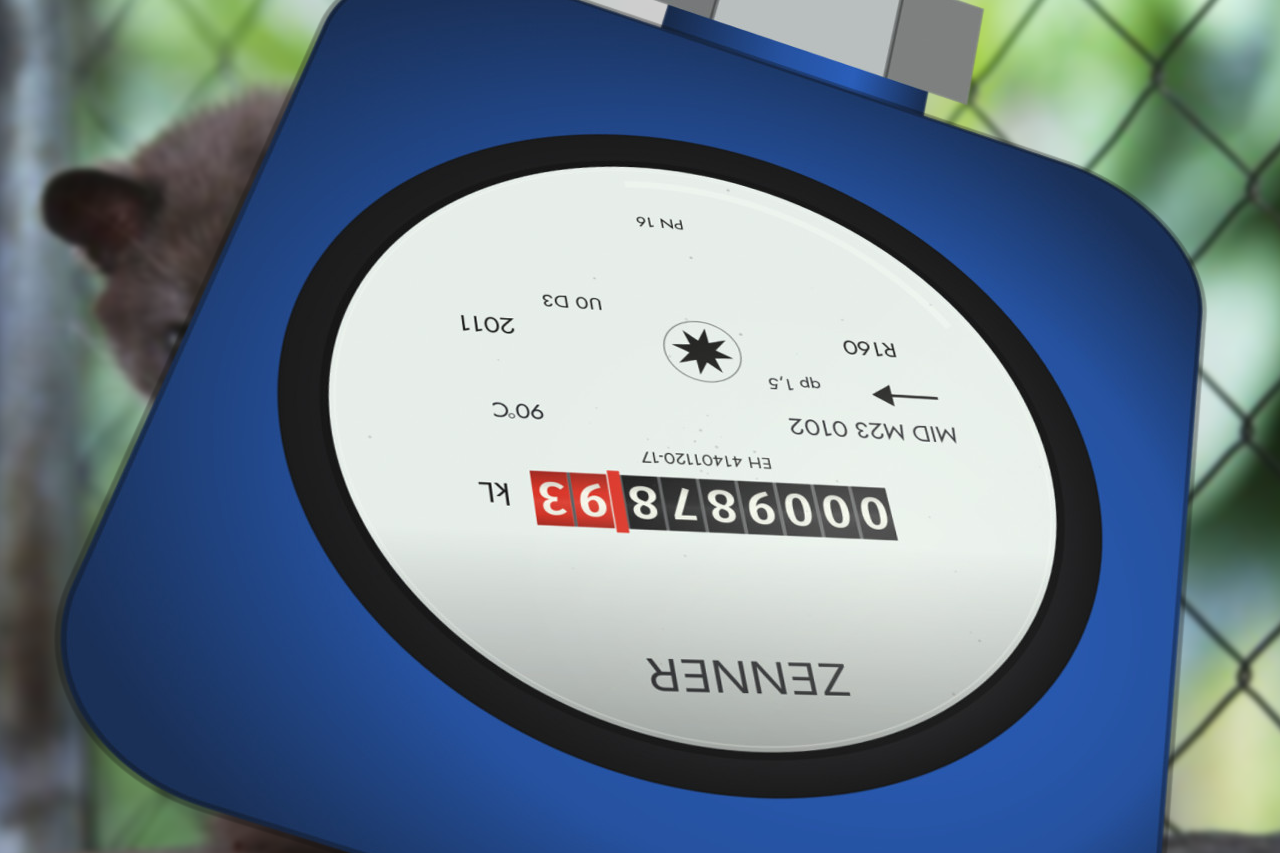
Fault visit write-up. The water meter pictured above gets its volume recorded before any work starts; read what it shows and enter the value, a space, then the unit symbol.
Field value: 9878.93 kL
